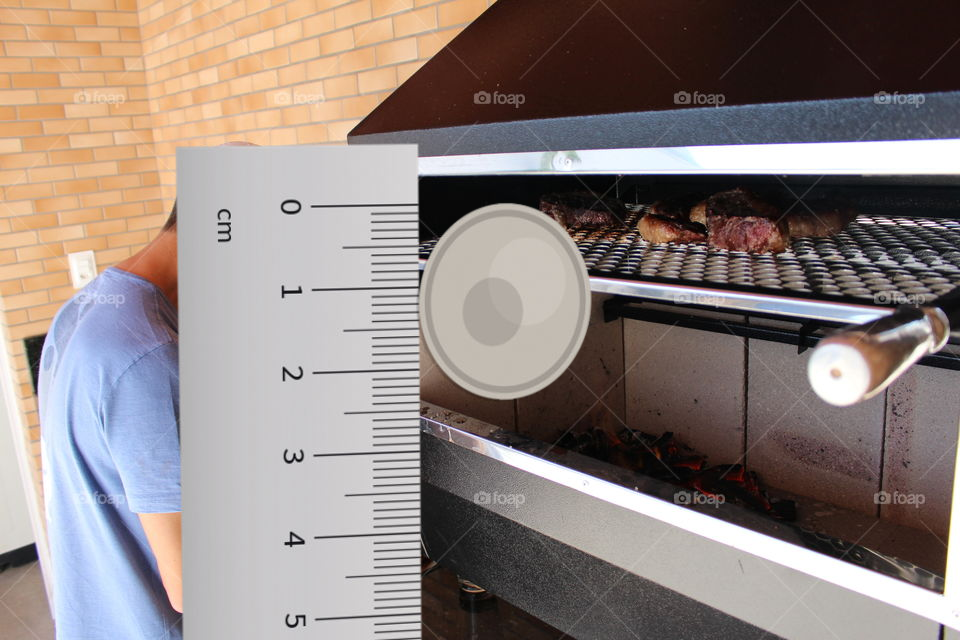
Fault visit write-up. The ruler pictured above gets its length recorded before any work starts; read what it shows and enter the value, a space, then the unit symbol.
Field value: 2.4 cm
